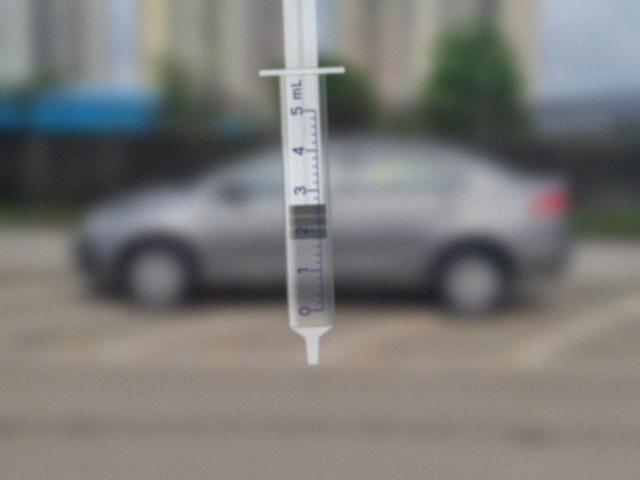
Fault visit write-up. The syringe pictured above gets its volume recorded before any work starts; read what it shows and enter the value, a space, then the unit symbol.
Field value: 1.8 mL
